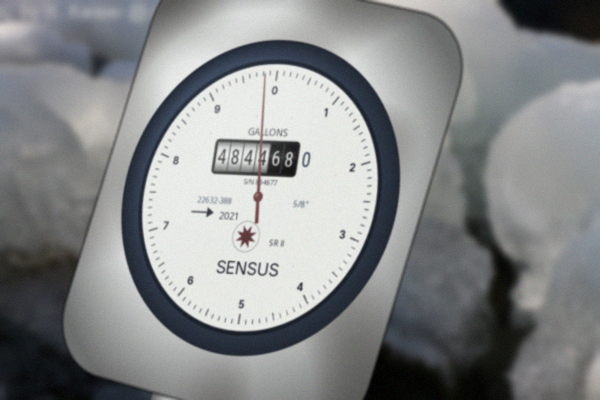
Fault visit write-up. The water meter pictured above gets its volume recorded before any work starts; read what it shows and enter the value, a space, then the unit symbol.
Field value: 4844679.8 gal
